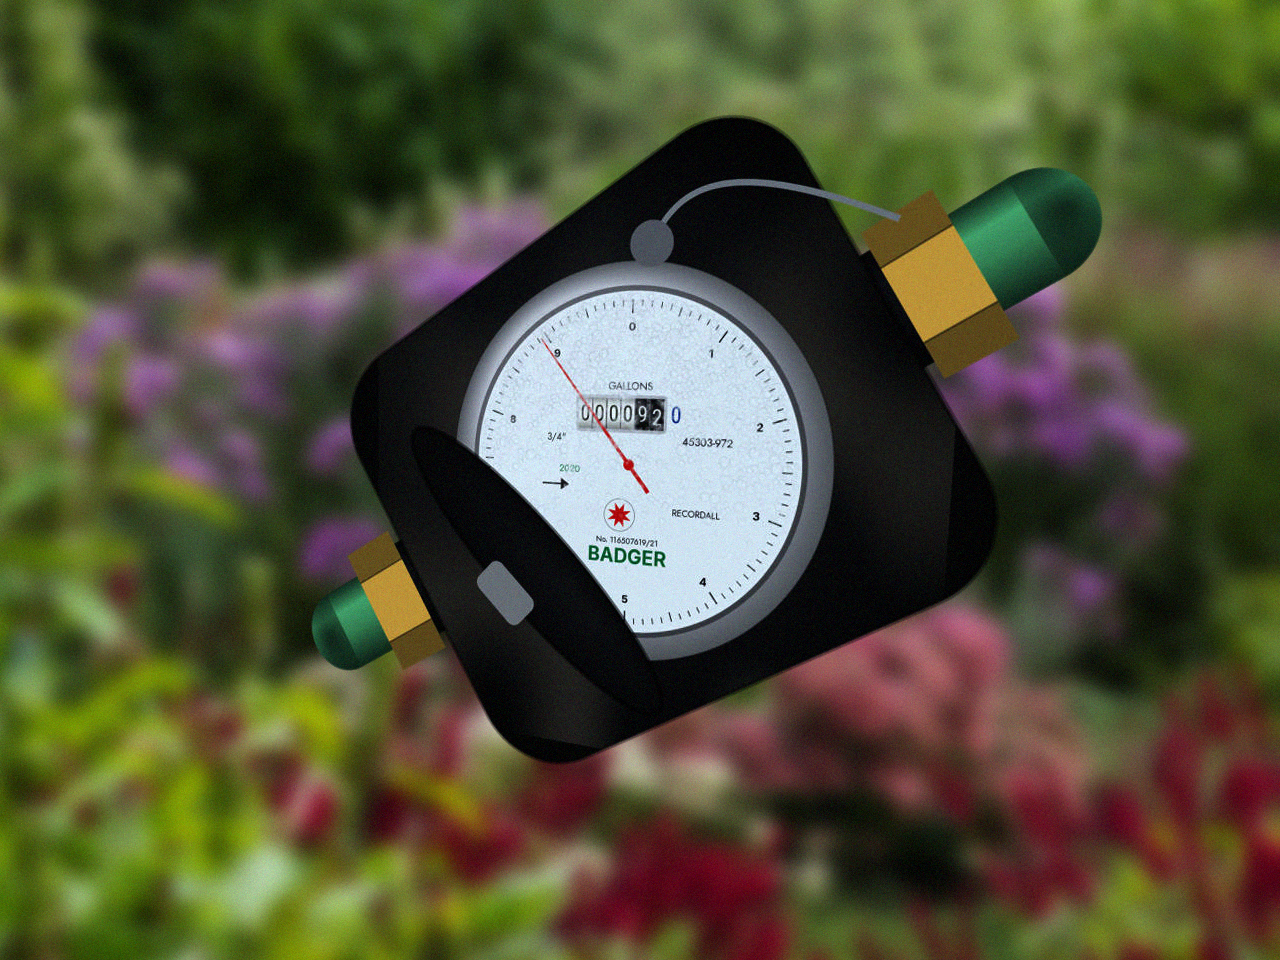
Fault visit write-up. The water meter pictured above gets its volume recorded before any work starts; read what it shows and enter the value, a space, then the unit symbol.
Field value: 918.9 gal
